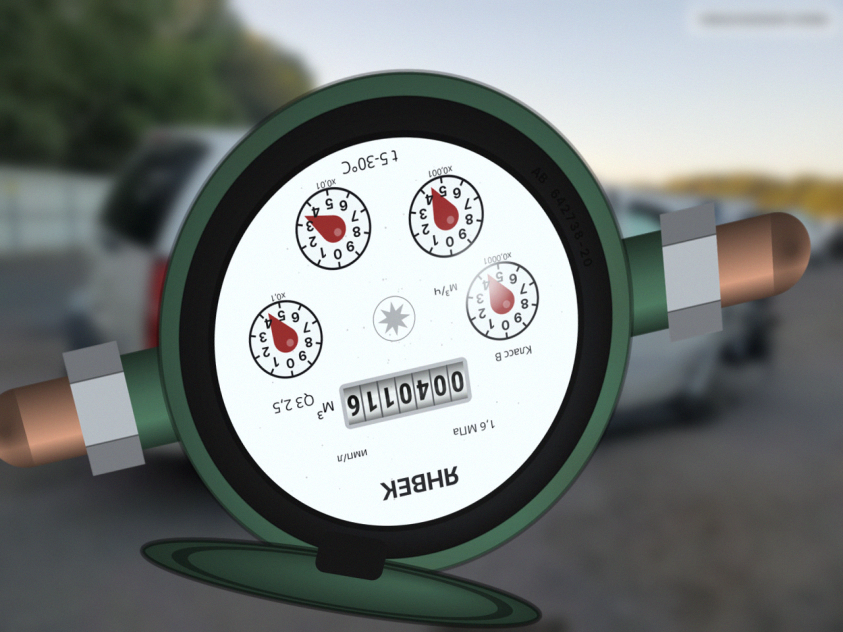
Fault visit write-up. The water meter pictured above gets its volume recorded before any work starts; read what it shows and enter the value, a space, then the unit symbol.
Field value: 40116.4344 m³
